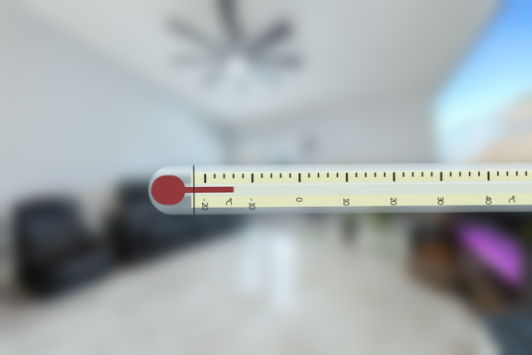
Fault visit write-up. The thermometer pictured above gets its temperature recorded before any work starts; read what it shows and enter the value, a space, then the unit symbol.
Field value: -14 °C
